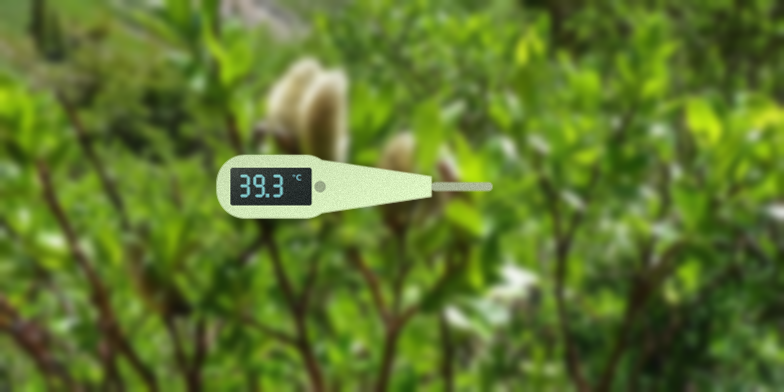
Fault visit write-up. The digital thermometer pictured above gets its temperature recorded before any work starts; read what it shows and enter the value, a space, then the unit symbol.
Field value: 39.3 °C
